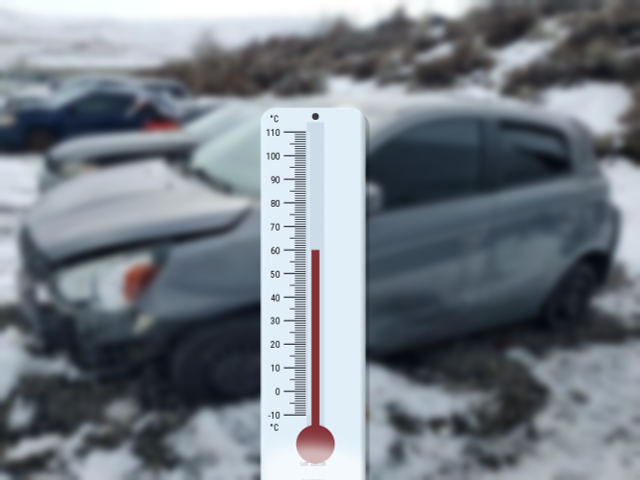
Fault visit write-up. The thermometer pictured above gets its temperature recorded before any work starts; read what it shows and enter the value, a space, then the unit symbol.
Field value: 60 °C
